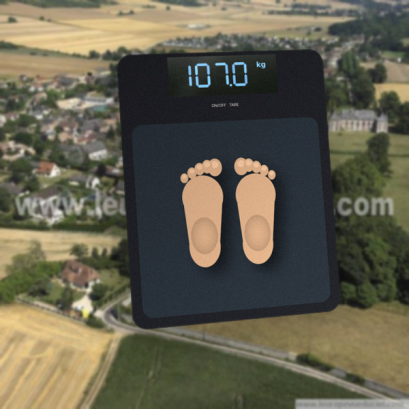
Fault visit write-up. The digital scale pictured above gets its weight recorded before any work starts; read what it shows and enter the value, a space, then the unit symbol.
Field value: 107.0 kg
